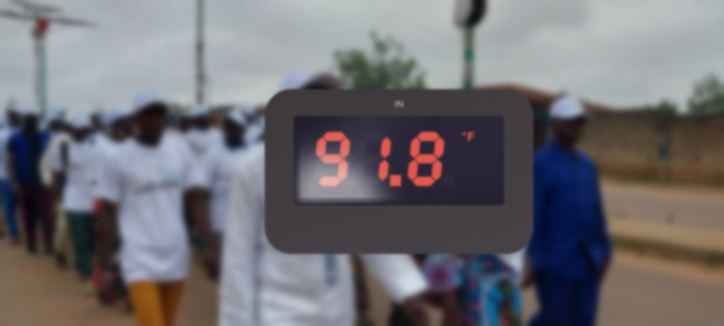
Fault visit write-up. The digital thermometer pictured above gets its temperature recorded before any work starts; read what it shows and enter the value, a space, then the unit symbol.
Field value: 91.8 °F
